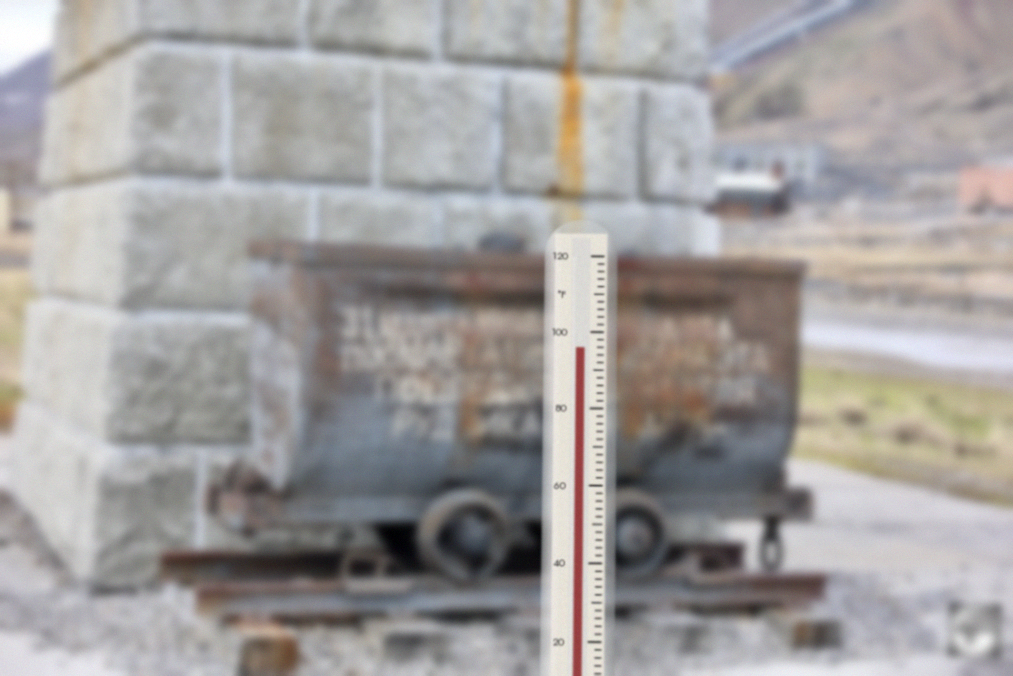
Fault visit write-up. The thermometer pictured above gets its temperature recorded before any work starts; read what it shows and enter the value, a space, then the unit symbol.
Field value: 96 °F
